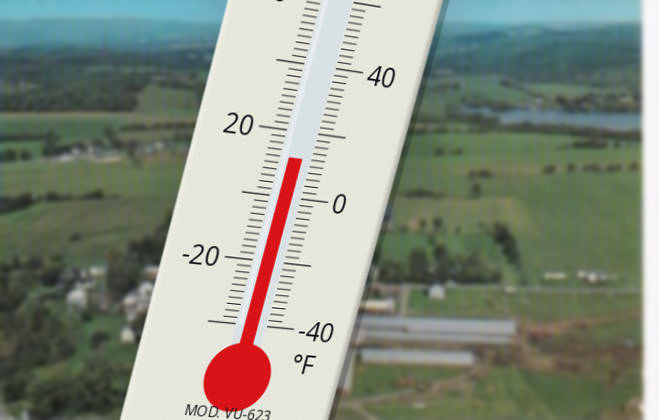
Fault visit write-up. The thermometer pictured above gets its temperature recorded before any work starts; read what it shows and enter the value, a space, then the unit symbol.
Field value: 12 °F
